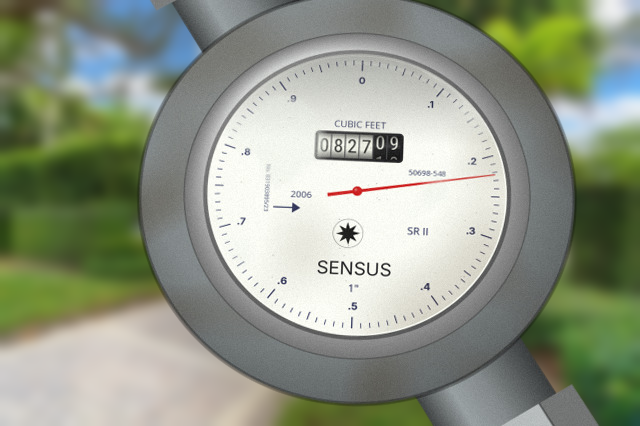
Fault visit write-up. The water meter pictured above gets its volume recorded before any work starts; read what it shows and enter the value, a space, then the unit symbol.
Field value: 82709.22 ft³
